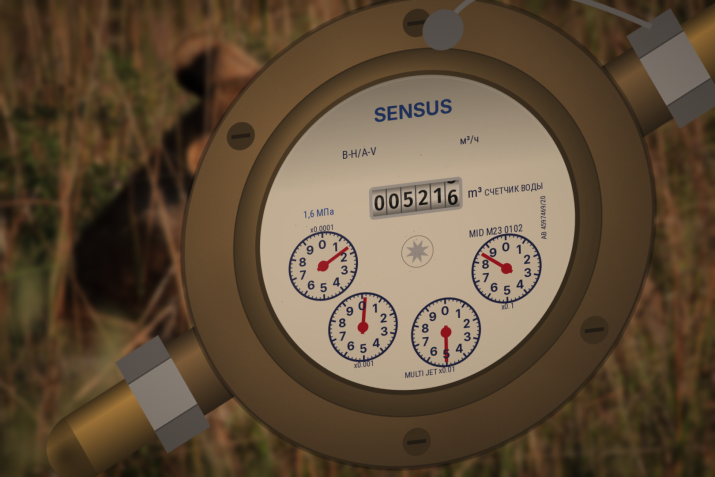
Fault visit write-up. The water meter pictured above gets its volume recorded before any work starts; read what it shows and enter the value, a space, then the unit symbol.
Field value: 5215.8501 m³
